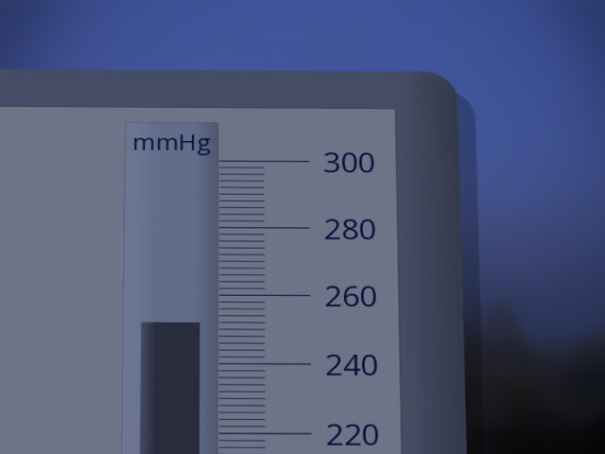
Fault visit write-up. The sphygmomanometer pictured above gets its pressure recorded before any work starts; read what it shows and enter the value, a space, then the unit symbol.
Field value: 252 mmHg
